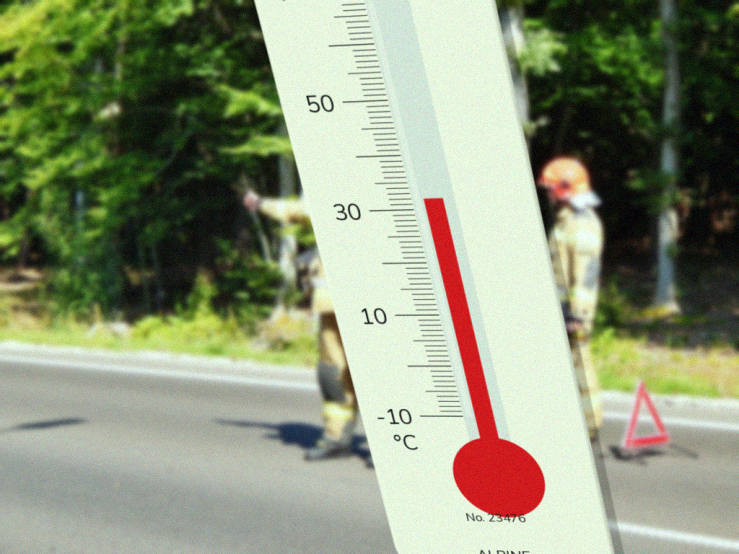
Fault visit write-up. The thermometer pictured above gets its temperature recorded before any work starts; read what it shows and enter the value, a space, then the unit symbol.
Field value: 32 °C
